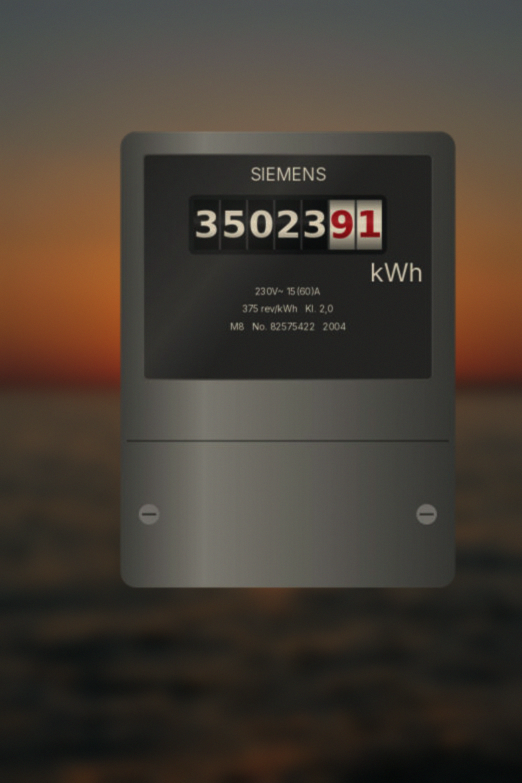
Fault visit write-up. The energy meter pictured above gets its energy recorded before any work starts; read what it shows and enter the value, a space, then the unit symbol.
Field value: 35023.91 kWh
